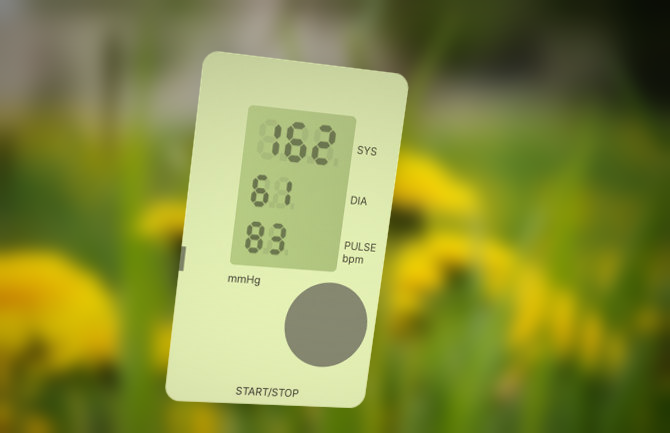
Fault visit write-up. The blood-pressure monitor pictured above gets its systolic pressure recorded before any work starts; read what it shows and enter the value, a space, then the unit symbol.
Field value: 162 mmHg
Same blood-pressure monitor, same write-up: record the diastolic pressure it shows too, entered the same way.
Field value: 61 mmHg
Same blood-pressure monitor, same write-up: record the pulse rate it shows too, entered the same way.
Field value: 83 bpm
